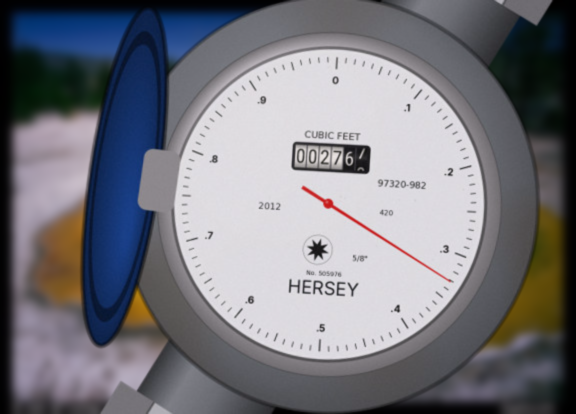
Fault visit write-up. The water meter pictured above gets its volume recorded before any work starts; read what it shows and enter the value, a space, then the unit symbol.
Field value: 2767.33 ft³
